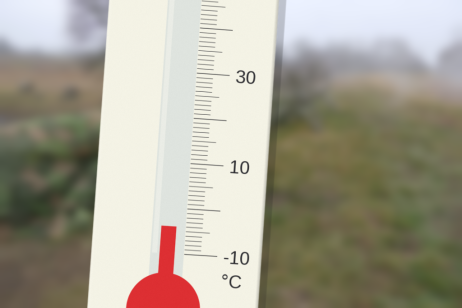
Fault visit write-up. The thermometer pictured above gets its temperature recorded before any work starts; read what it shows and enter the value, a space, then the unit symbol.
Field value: -4 °C
